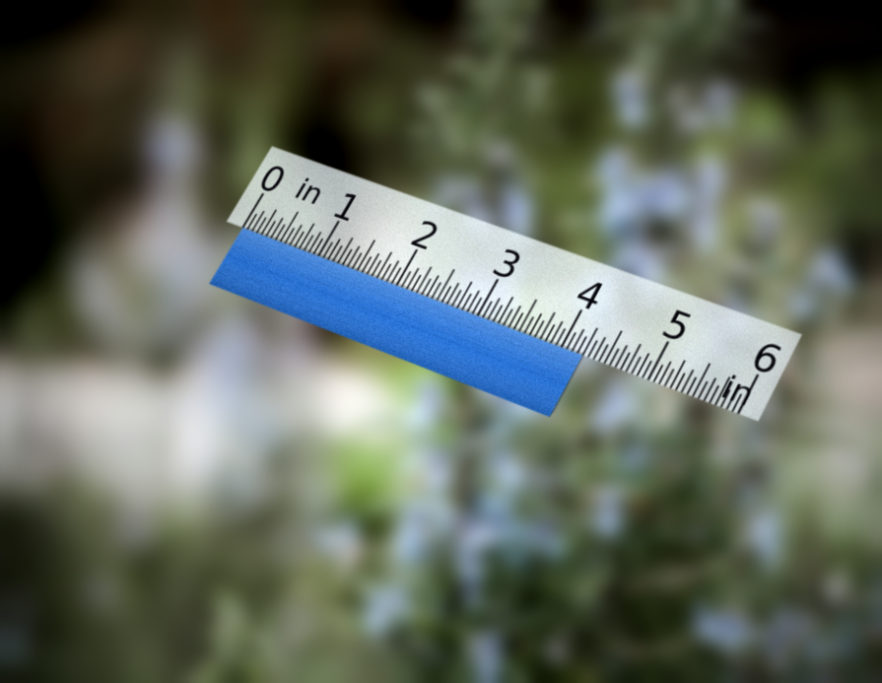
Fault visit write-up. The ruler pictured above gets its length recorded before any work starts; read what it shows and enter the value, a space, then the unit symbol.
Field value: 4.25 in
